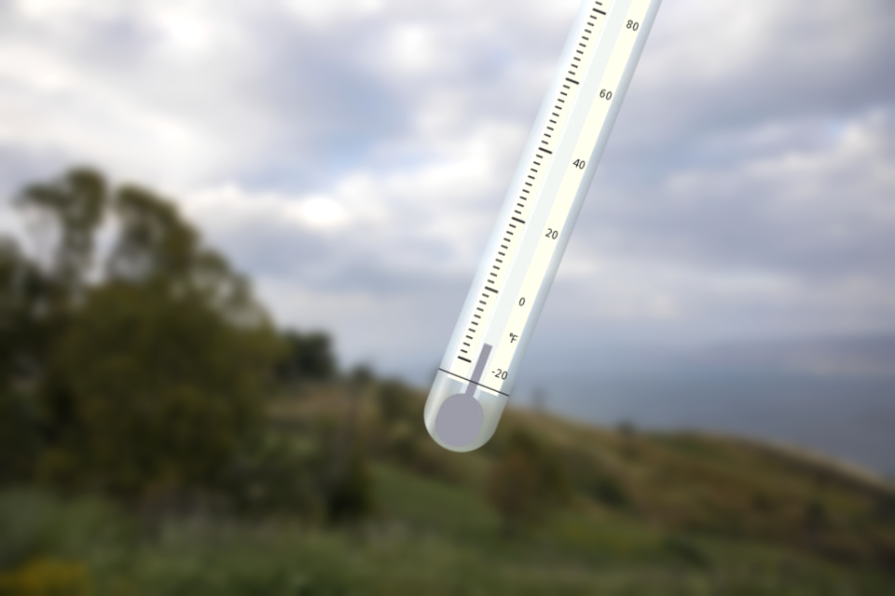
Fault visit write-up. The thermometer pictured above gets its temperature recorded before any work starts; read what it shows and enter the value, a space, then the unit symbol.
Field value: -14 °F
